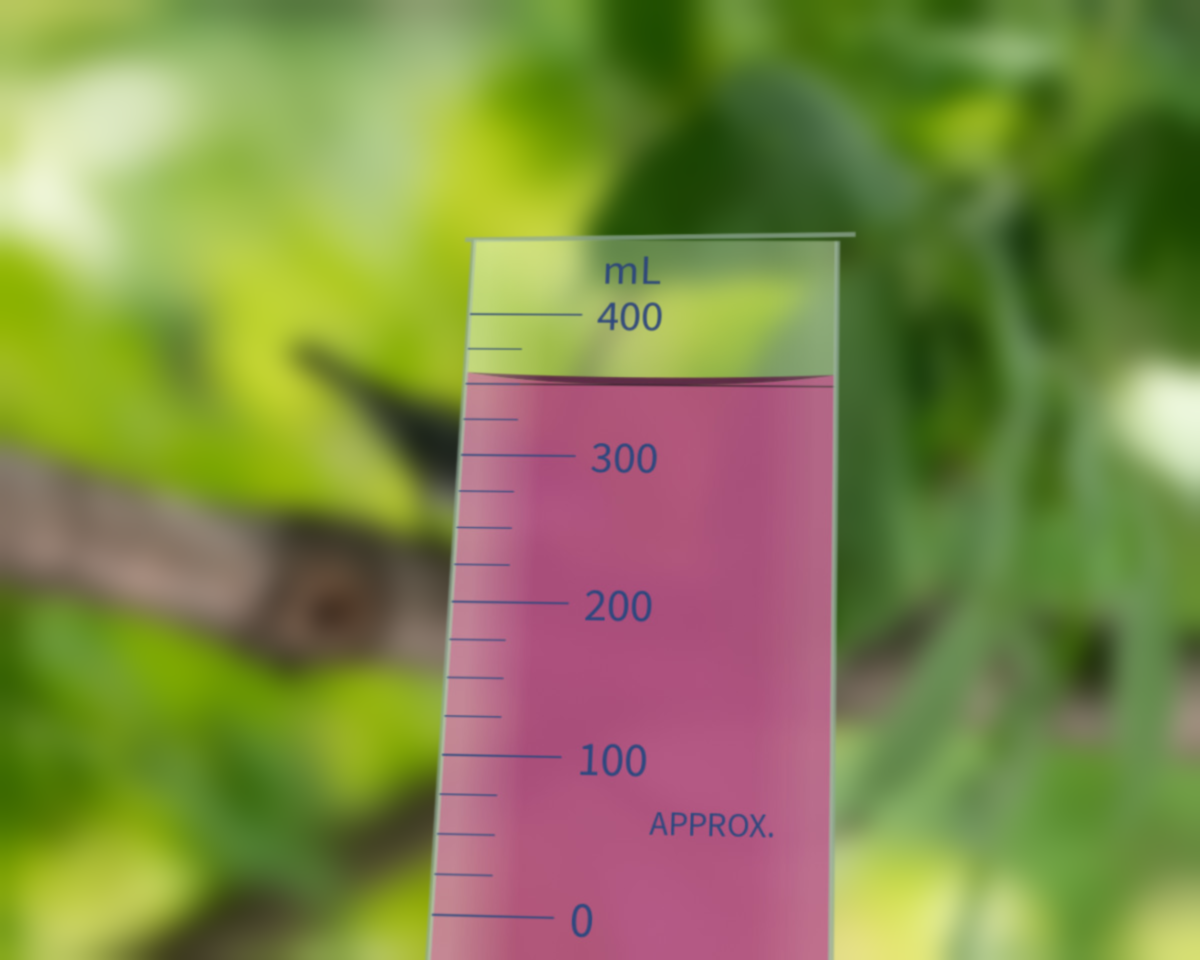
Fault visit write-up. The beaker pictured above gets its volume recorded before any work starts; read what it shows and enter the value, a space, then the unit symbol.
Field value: 350 mL
